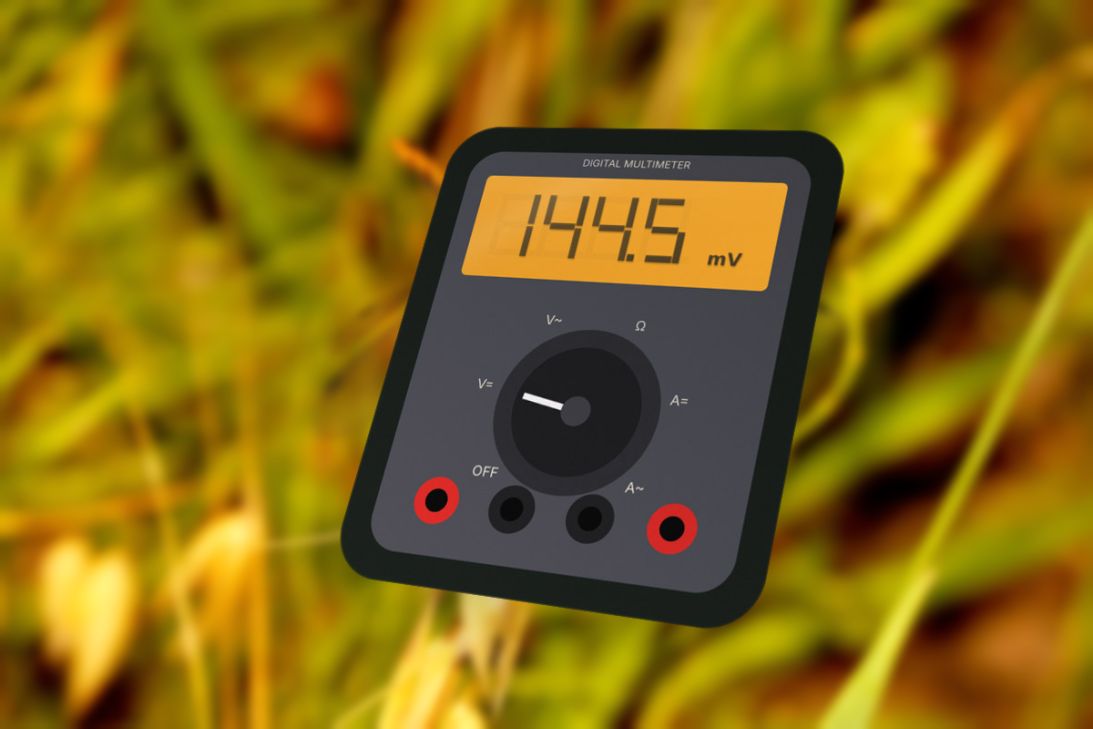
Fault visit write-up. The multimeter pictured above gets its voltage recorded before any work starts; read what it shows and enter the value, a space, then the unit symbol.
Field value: 144.5 mV
